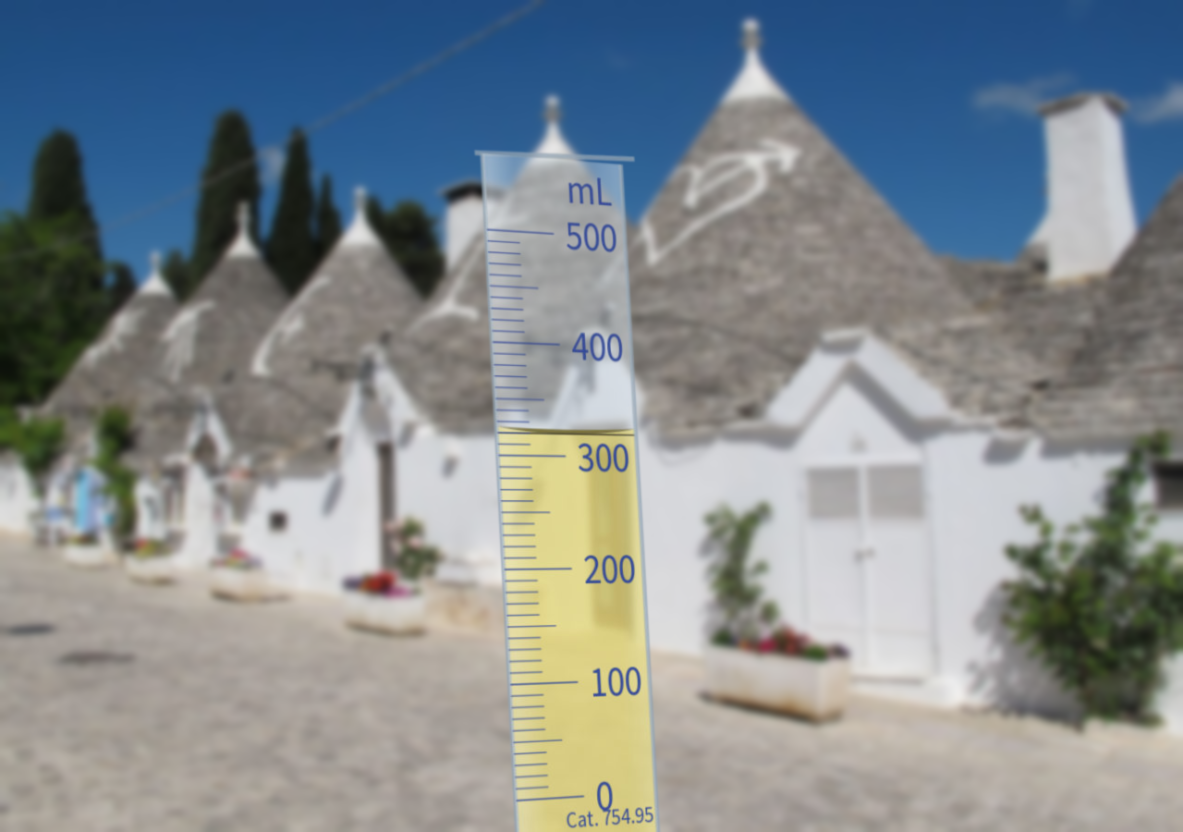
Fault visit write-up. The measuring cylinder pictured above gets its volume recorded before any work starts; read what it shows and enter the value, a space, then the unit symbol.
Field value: 320 mL
